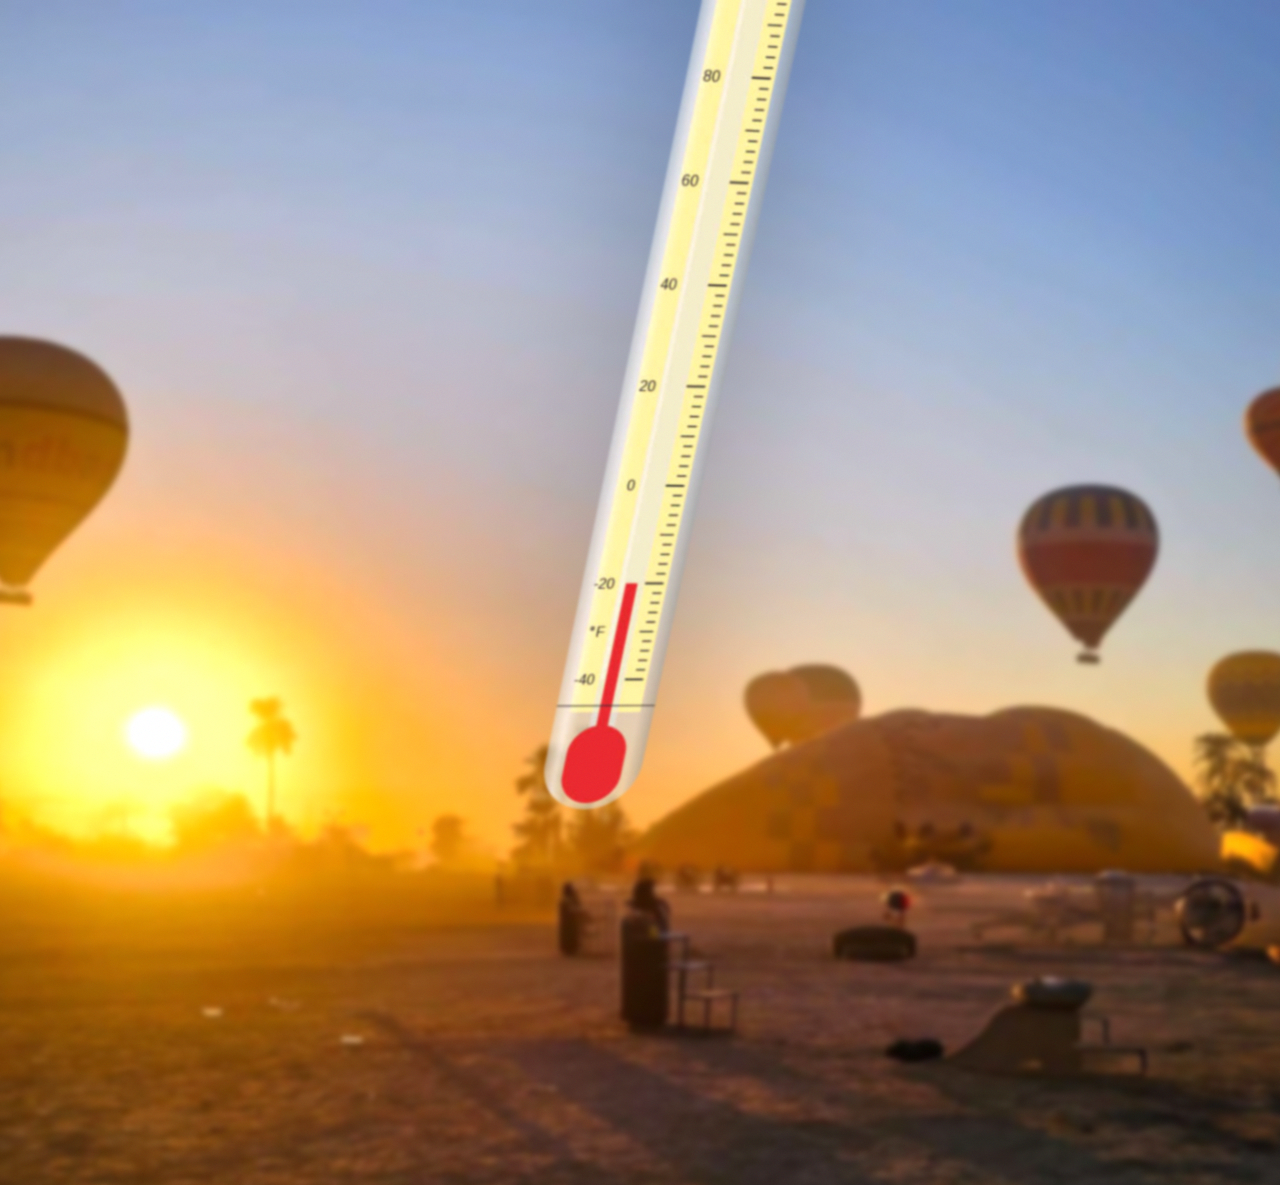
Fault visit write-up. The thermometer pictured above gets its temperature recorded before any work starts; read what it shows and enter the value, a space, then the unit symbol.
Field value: -20 °F
